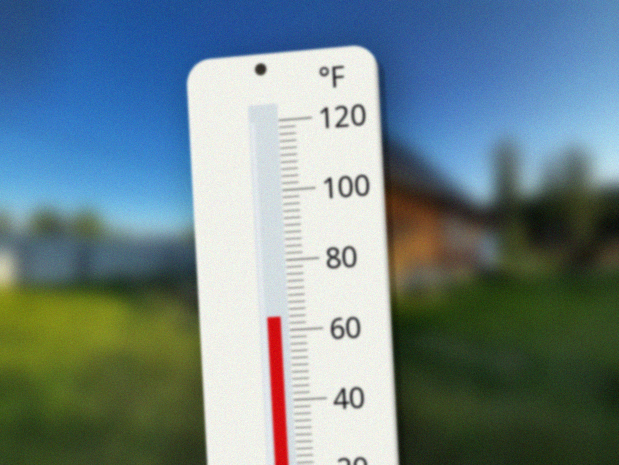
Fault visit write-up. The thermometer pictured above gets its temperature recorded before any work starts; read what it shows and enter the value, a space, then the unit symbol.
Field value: 64 °F
